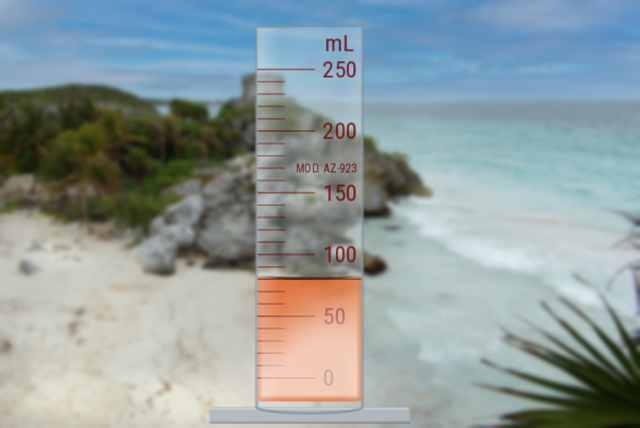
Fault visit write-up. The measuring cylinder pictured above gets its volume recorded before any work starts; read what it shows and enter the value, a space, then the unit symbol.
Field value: 80 mL
